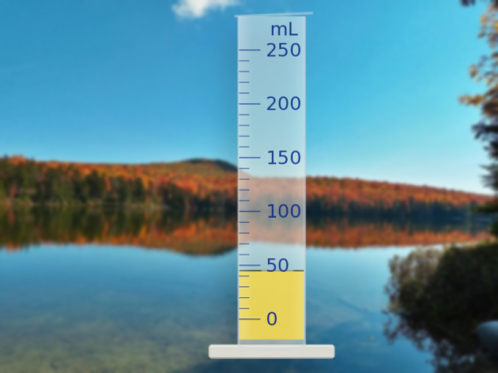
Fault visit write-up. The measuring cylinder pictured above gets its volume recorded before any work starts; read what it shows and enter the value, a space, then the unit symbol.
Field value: 45 mL
